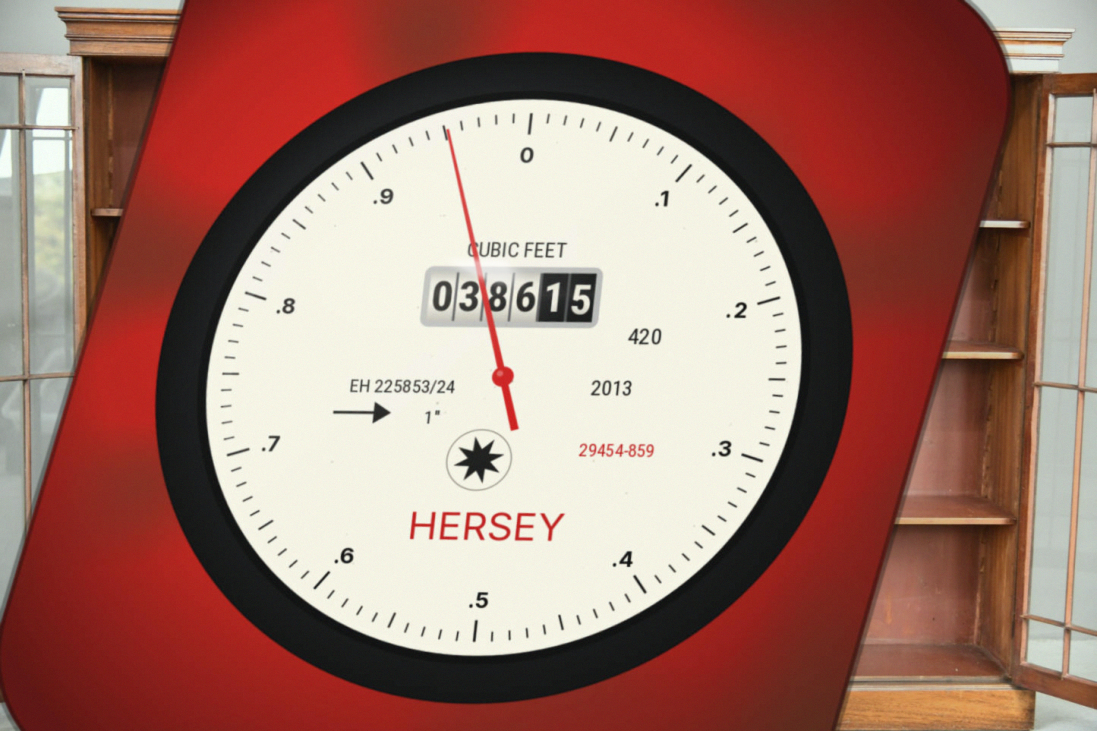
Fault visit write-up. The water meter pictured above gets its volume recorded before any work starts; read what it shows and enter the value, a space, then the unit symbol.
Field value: 38614.95 ft³
